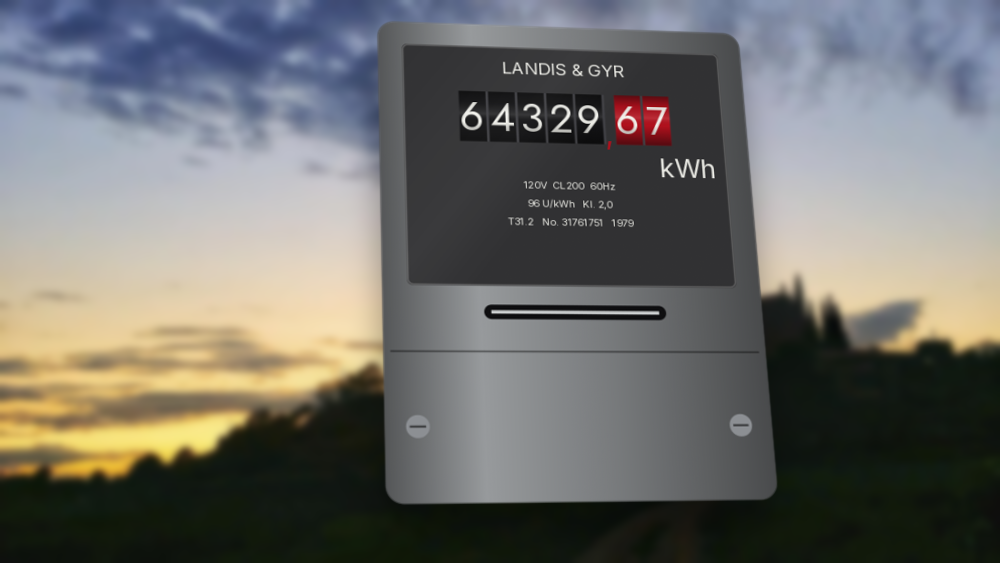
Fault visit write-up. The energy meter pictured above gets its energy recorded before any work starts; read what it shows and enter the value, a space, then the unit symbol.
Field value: 64329.67 kWh
